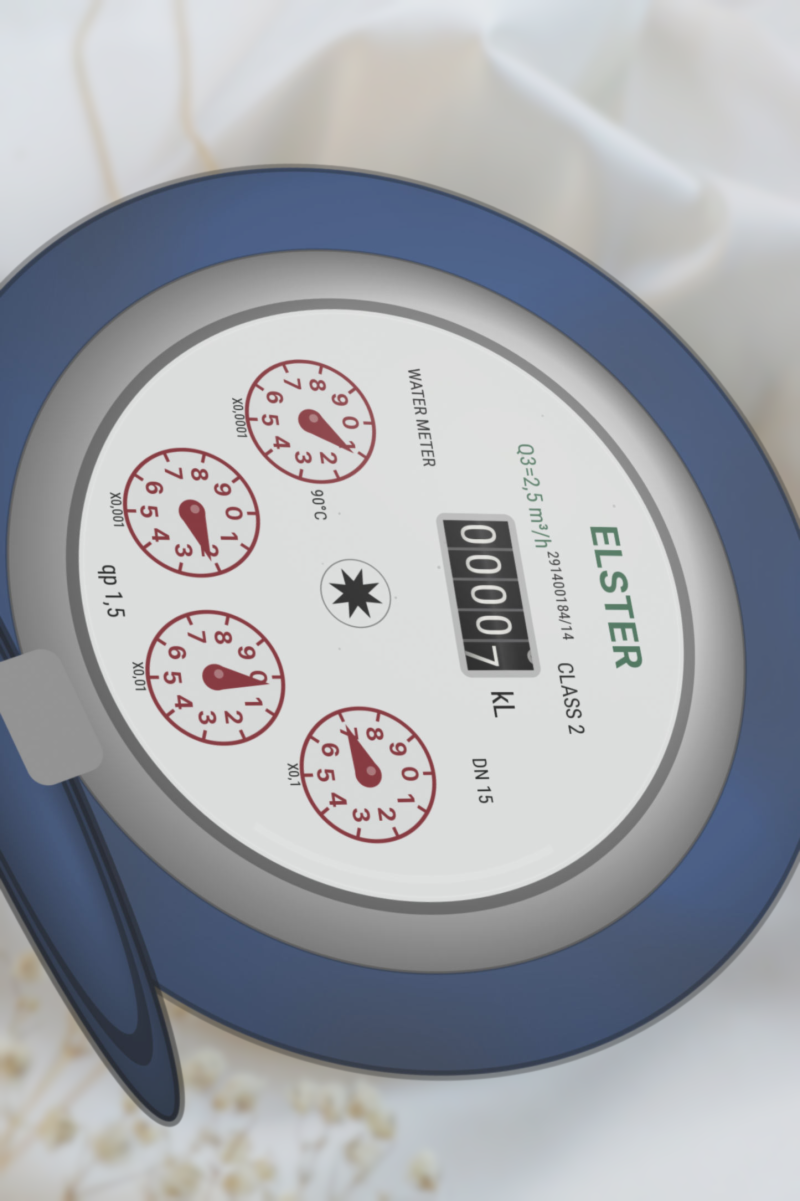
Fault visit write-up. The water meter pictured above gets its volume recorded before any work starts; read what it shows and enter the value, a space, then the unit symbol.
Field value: 6.7021 kL
